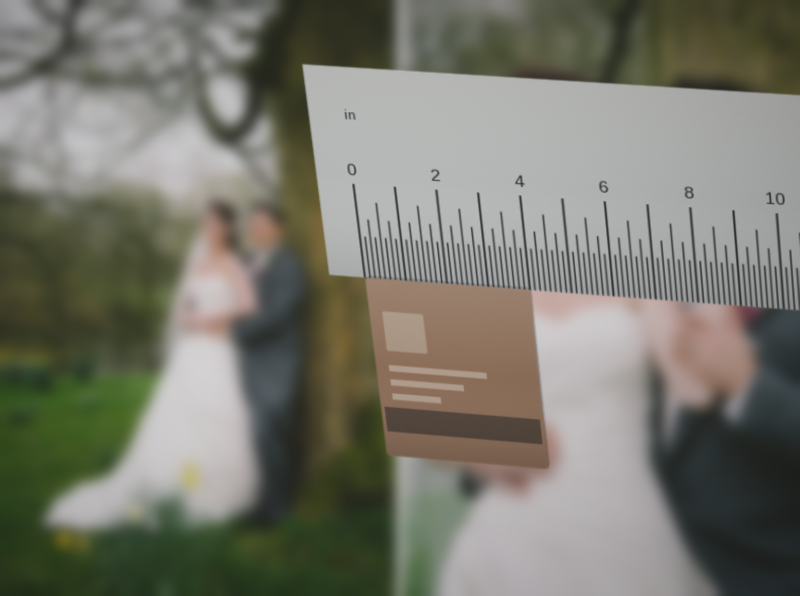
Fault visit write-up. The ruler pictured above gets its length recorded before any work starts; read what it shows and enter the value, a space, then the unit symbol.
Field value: 4 in
